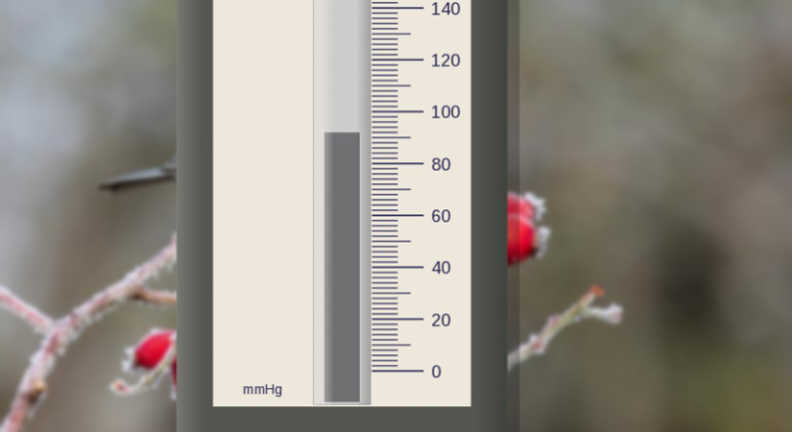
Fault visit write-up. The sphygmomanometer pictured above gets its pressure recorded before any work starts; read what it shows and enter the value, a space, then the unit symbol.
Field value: 92 mmHg
